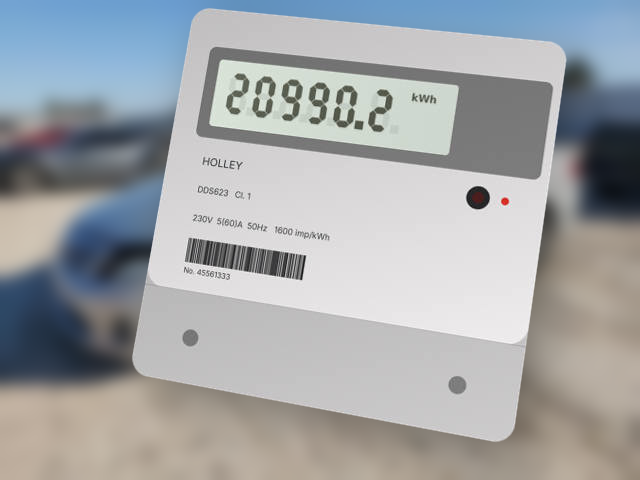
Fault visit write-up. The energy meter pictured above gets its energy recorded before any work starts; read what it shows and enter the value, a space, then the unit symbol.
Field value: 20990.2 kWh
